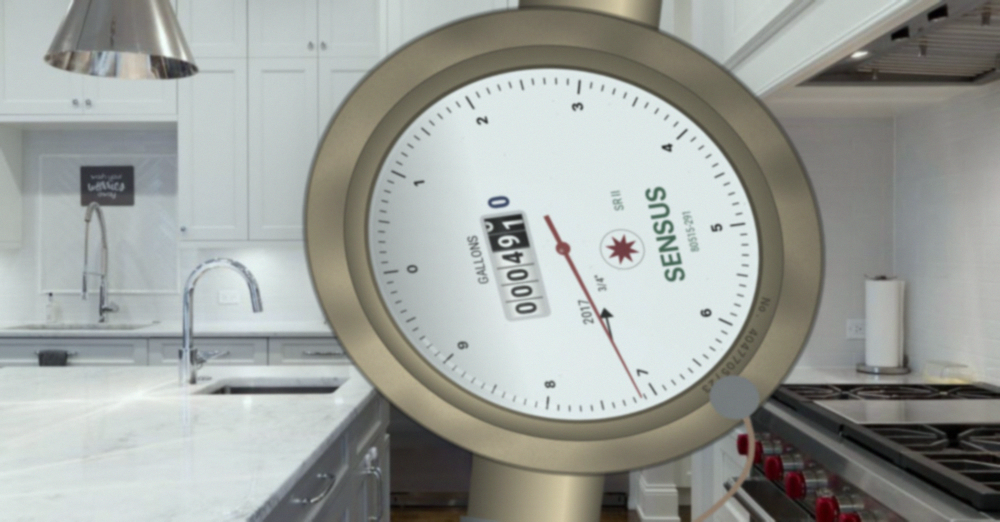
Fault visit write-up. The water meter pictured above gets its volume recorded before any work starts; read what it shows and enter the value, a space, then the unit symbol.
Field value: 4907.1 gal
